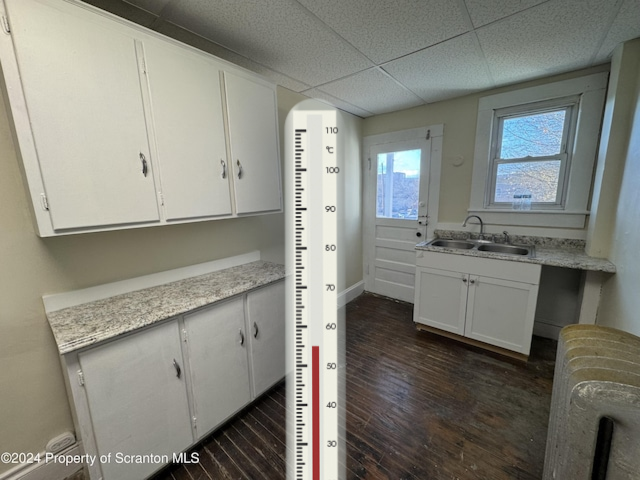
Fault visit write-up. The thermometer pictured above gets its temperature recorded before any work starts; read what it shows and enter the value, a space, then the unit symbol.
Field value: 55 °C
